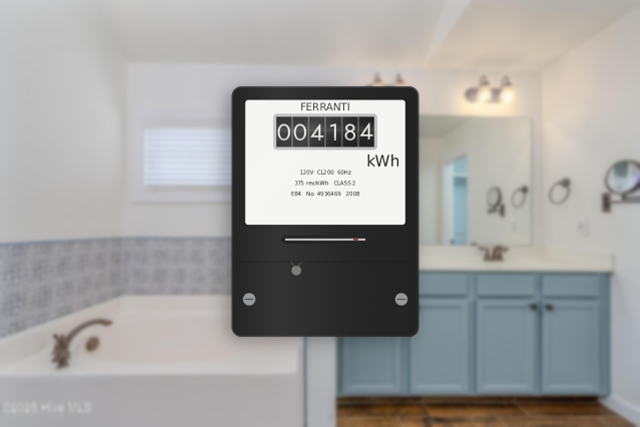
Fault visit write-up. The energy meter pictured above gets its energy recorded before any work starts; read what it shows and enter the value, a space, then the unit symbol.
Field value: 4184 kWh
